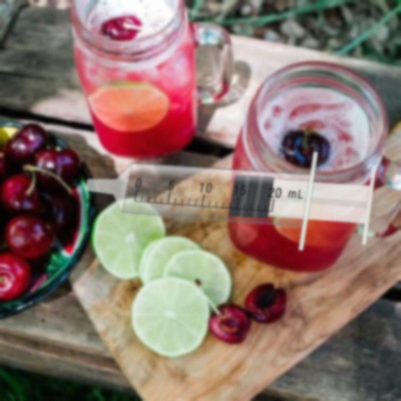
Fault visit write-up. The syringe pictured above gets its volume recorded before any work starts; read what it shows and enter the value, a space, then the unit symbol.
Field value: 14 mL
